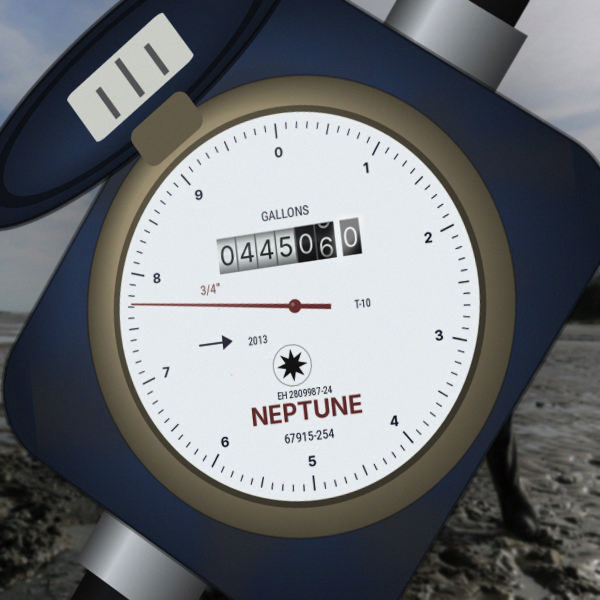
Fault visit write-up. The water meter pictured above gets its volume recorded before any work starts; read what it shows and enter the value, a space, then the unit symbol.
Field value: 445057.7 gal
